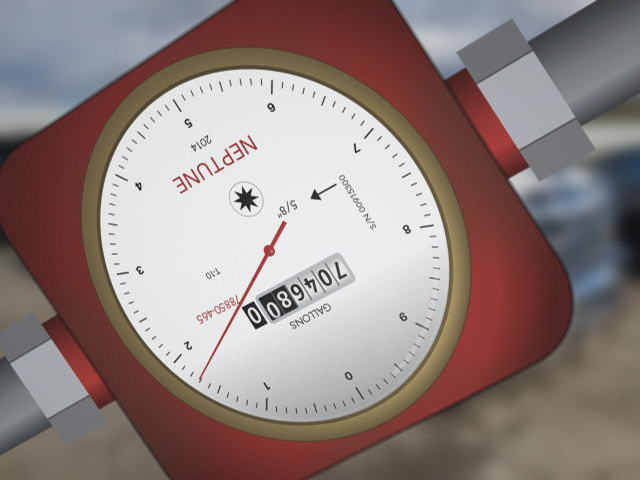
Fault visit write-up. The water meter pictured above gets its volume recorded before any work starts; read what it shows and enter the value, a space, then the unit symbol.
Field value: 7046801.7 gal
